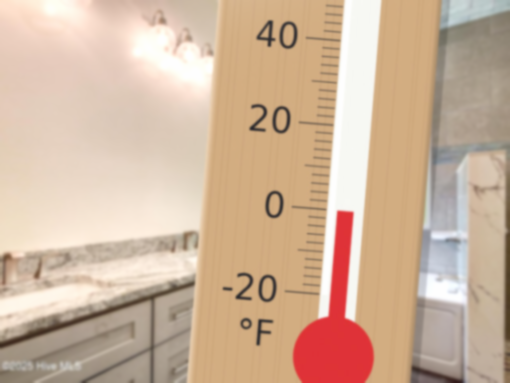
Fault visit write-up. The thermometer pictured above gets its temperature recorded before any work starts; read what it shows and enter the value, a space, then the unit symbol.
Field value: 0 °F
